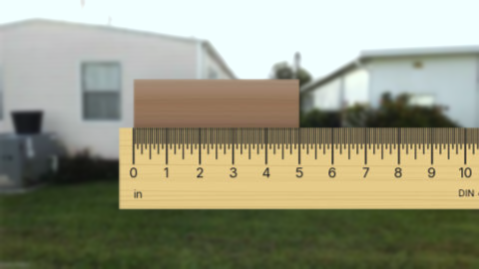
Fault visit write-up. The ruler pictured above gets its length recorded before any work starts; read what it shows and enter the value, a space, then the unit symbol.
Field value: 5 in
